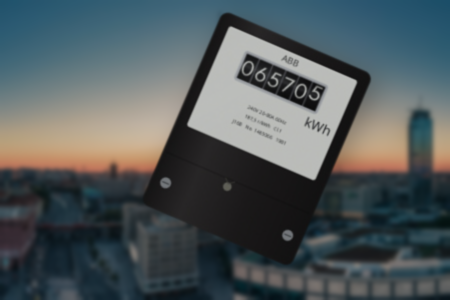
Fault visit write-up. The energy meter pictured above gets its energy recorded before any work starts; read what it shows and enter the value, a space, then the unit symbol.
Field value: 65705 kWh
